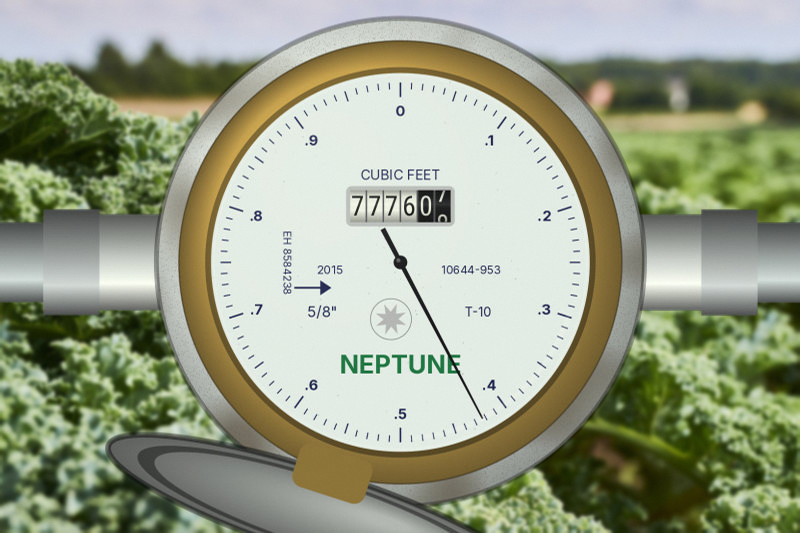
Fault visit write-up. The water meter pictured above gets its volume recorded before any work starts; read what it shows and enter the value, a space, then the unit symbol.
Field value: 777607.42 ft³
